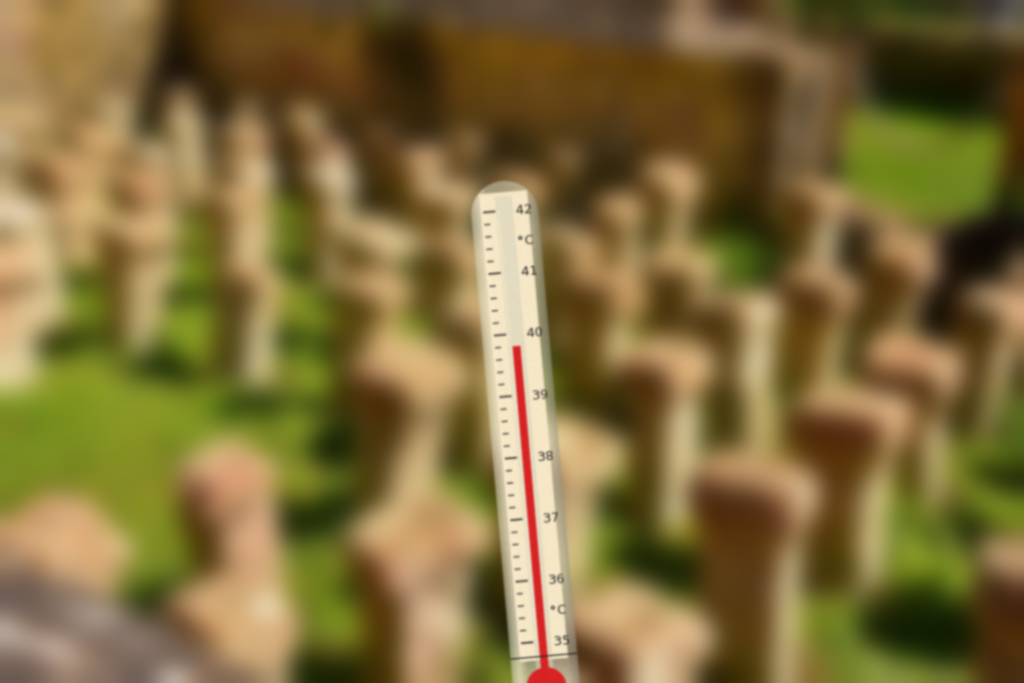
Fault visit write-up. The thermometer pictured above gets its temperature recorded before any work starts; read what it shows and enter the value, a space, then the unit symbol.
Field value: 39.8 °C
